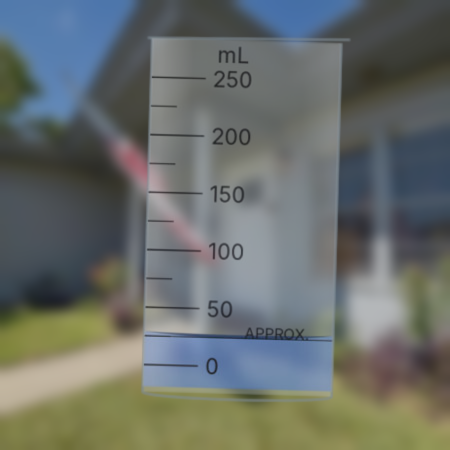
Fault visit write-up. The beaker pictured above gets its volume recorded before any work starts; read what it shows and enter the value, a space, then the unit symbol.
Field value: 25 mL
